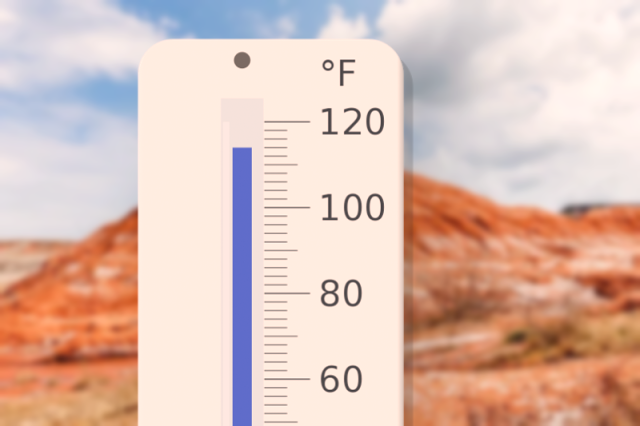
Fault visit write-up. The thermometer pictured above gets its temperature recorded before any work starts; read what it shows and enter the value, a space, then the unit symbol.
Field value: 114 °F
